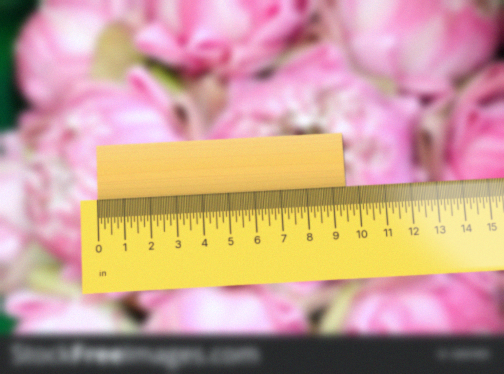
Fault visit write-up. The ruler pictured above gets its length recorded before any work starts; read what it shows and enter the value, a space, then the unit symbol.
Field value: 9.5 in
